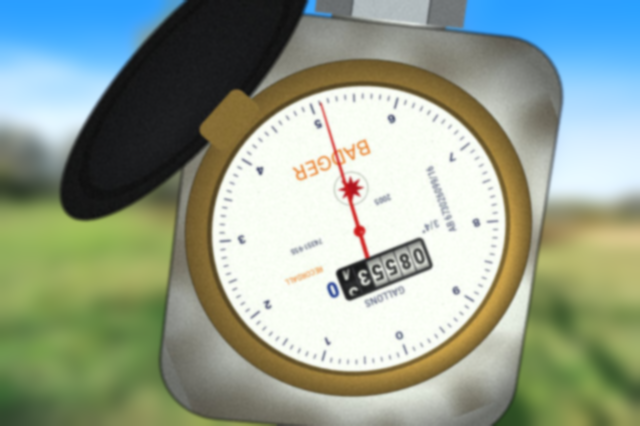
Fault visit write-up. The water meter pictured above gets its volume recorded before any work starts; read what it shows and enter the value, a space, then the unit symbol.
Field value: 855335.1 gal
